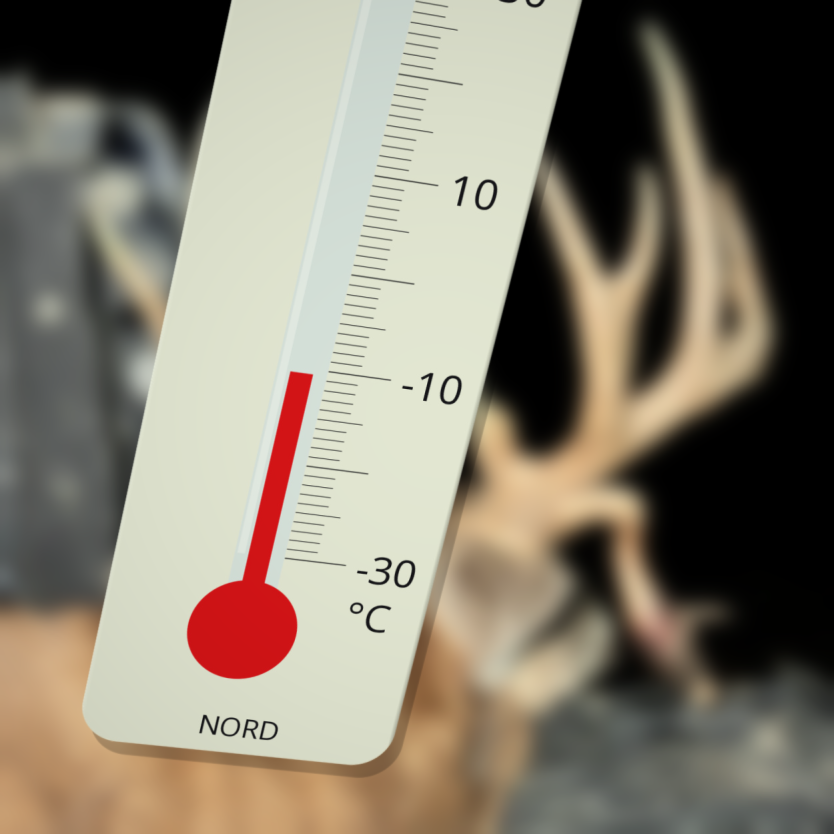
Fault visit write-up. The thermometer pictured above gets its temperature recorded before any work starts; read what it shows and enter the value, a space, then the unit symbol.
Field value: -10.5 °C
